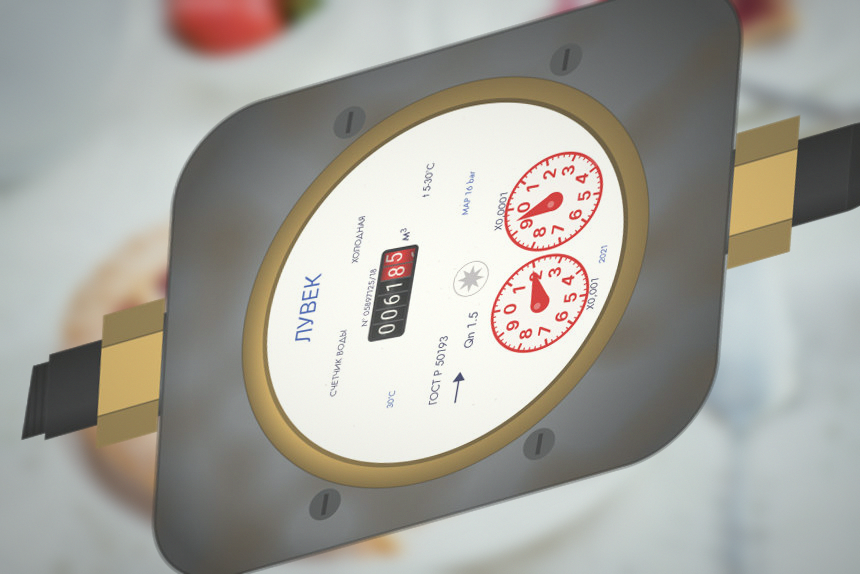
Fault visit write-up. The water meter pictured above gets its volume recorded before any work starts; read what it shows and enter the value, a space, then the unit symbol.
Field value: 61.8519 m³
